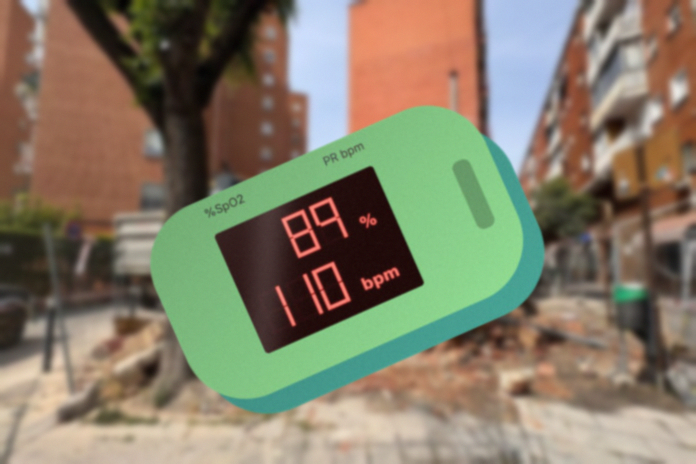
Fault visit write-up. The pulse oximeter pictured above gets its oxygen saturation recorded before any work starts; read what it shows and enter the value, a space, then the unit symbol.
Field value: 89 %
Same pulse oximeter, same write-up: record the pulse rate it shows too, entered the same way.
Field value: 110 bpm
